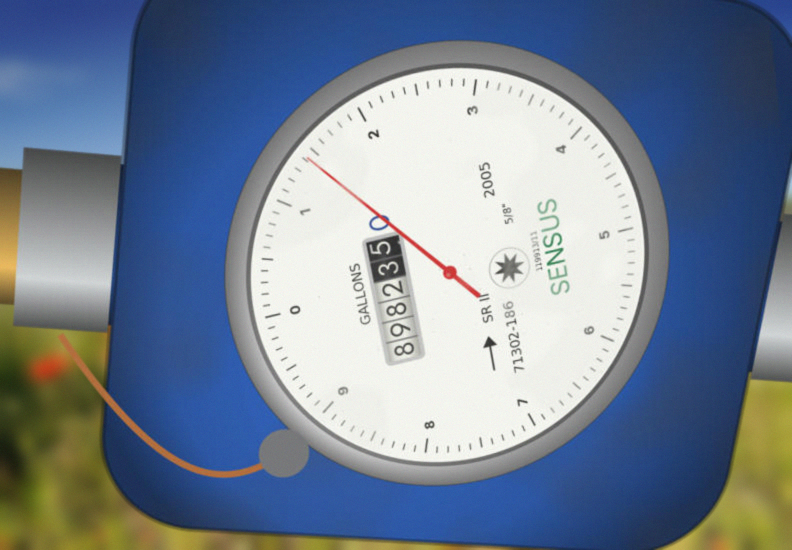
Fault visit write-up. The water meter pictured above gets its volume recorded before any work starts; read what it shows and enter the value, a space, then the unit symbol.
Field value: 8982351.4 gal
